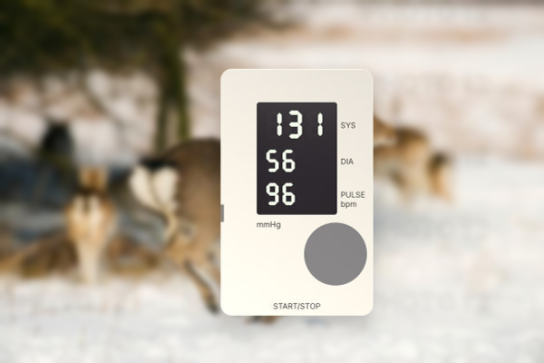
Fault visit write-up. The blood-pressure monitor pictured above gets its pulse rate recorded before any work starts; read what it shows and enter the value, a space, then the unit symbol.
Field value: 96 bpm
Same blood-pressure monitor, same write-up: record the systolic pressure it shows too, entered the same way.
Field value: 131 mmHg
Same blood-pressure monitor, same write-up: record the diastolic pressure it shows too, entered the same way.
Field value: 56 mmHg
